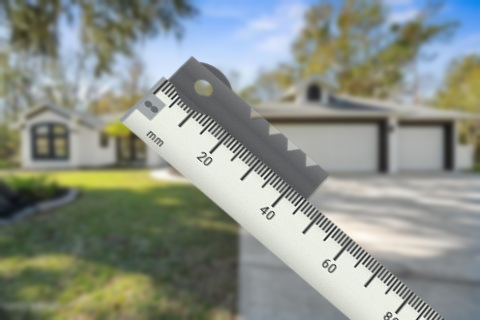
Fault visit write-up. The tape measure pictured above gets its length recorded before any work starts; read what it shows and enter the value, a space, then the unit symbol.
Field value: 45 mm
